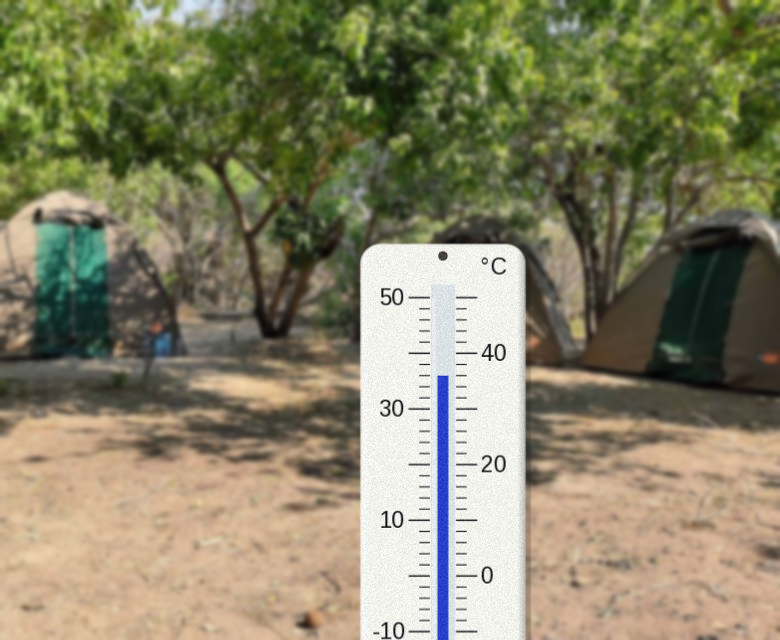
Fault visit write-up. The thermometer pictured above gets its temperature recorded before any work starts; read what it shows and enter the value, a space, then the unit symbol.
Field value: 36 °C
